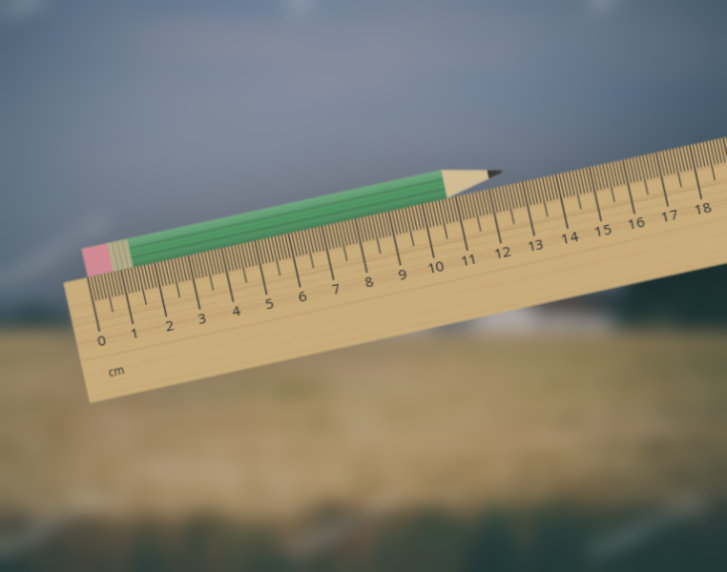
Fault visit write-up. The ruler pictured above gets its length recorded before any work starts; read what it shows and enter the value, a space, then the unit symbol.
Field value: 12.5 cm
